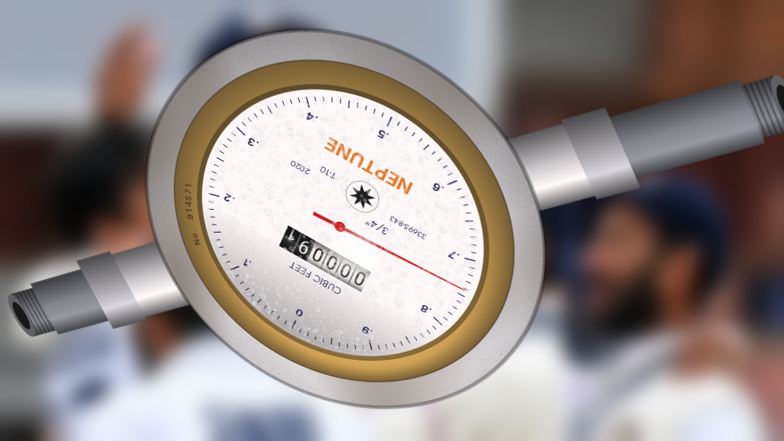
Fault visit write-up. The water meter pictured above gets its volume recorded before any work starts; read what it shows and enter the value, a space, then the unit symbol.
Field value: 90.74 ft³
